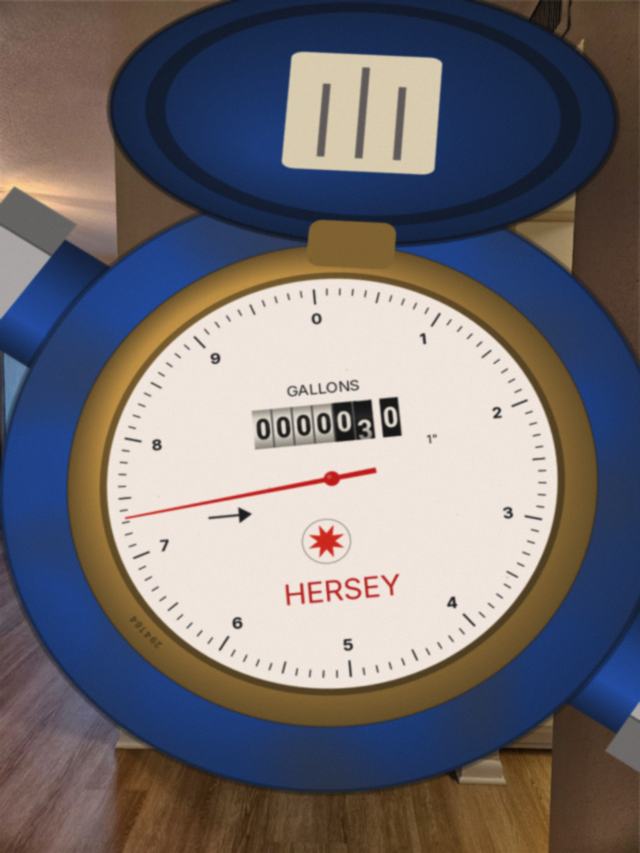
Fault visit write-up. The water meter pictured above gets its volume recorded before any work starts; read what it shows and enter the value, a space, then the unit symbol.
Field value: 27.3 gal
